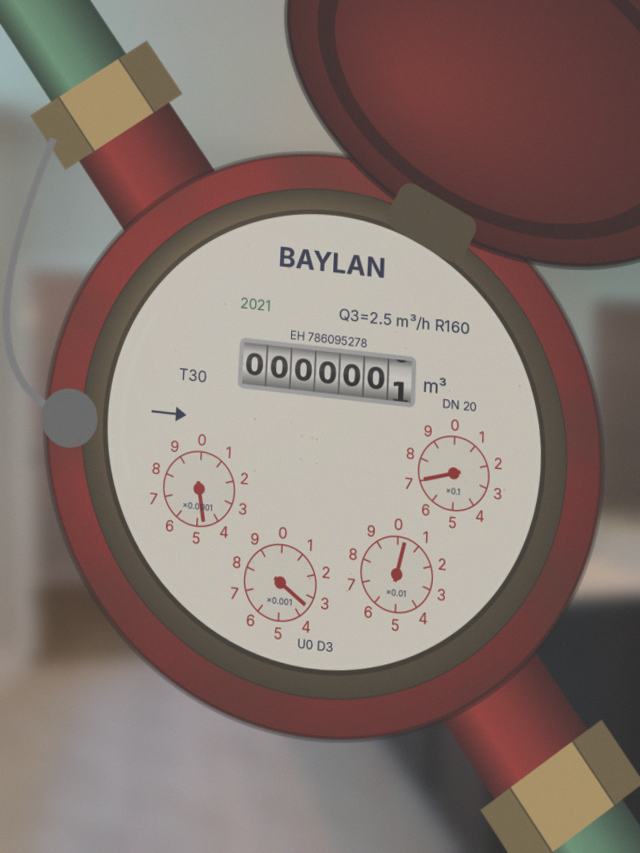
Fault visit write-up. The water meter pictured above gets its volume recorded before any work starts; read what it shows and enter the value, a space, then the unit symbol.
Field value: 0.7034 m³
